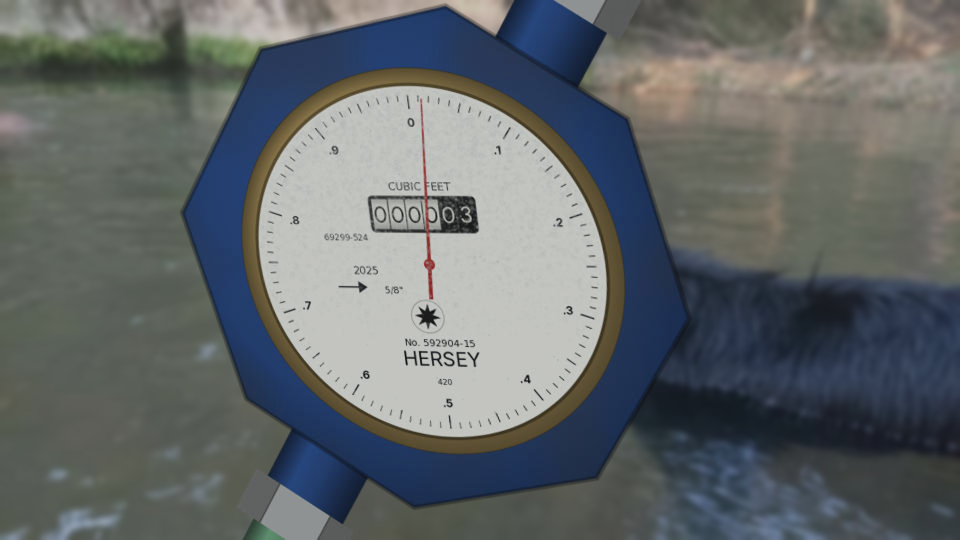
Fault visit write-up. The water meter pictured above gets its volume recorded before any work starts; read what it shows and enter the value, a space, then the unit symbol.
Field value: 3.01 ft³
